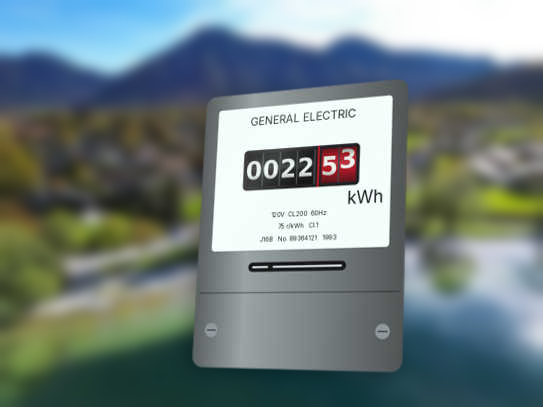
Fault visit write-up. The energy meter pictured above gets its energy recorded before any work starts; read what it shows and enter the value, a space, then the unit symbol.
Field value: 22.53 kWh
